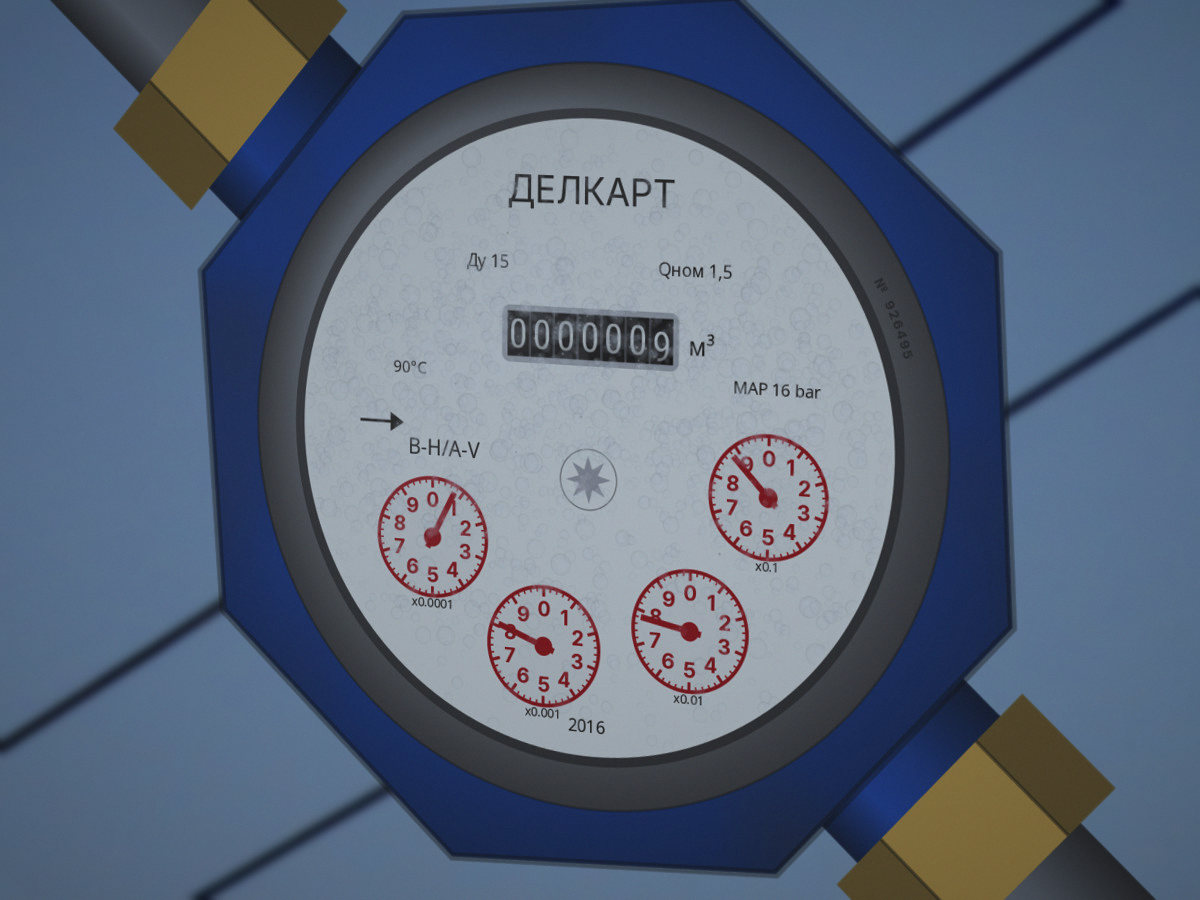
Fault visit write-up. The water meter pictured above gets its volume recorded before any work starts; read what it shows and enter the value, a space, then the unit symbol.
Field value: 8.8780 m³
